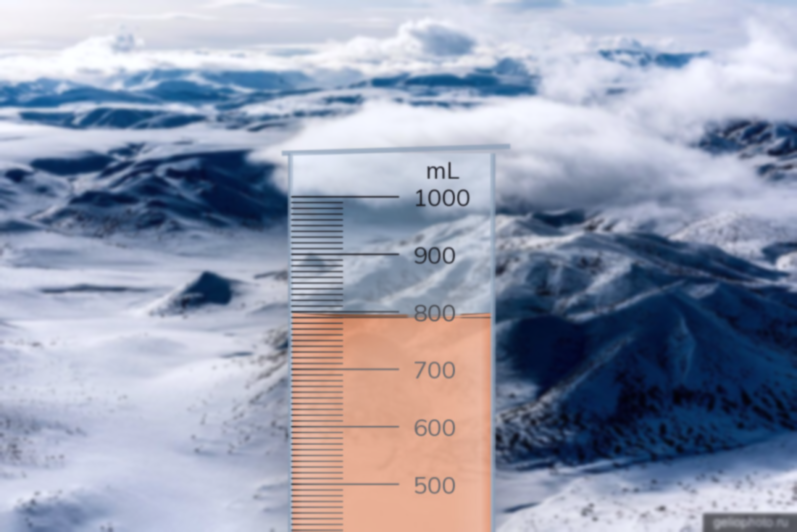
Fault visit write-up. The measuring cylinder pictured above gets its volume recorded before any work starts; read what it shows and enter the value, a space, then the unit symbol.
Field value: 790 mL
